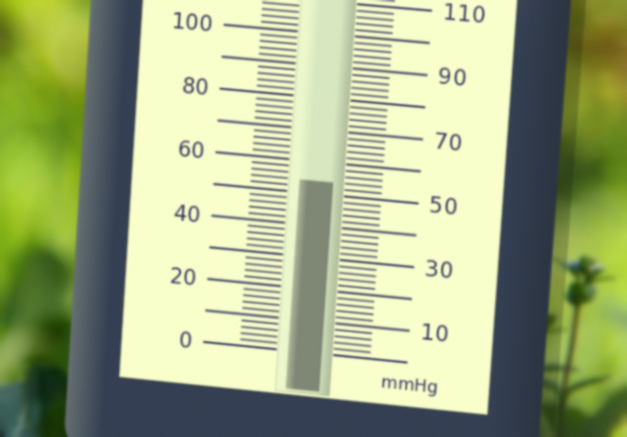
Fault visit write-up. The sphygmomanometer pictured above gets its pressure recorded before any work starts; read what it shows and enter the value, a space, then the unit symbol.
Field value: 54 mmHg
